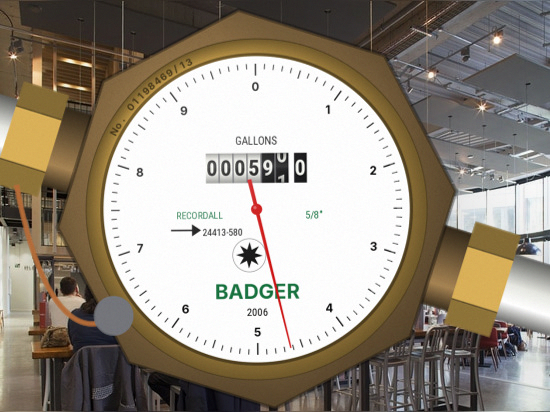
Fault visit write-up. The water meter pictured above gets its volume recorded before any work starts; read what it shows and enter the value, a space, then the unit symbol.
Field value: 5904.6 gal
